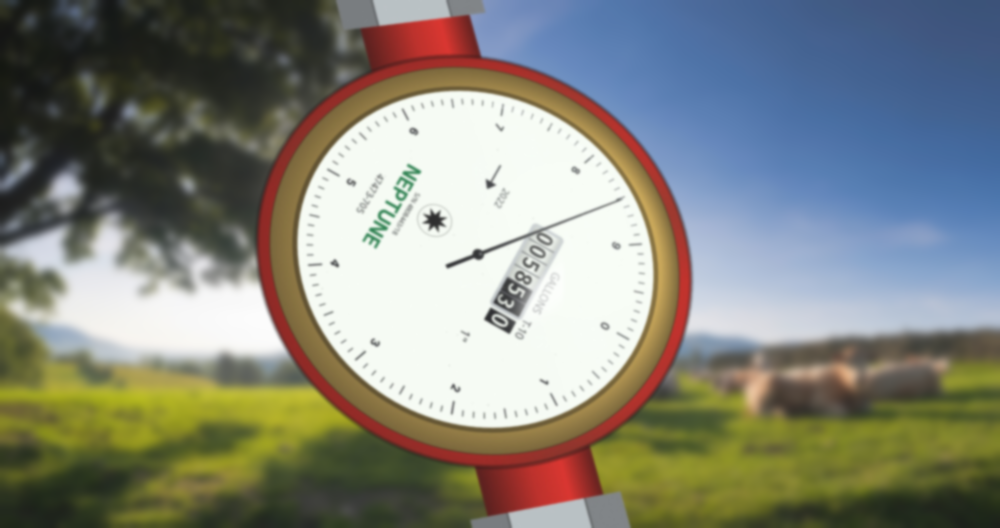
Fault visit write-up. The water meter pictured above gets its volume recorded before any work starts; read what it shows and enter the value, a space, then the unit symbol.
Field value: 58528.5 gal
